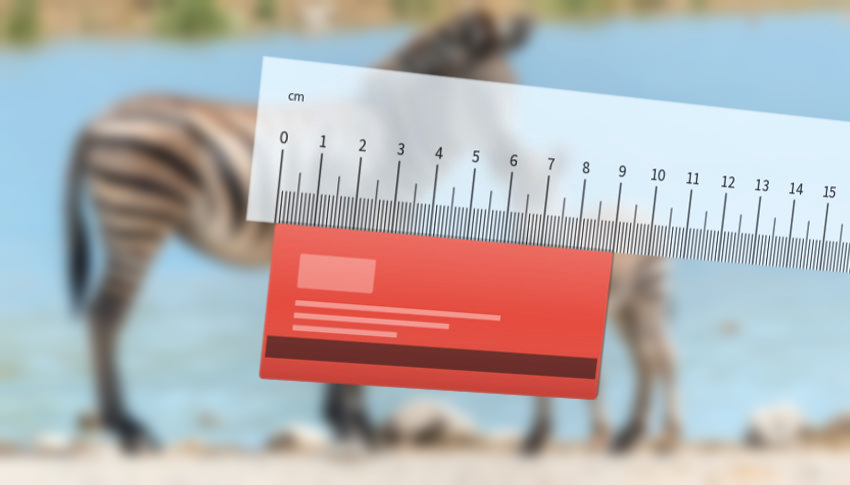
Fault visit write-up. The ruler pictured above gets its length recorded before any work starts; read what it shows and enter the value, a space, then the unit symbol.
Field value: 9 cm
